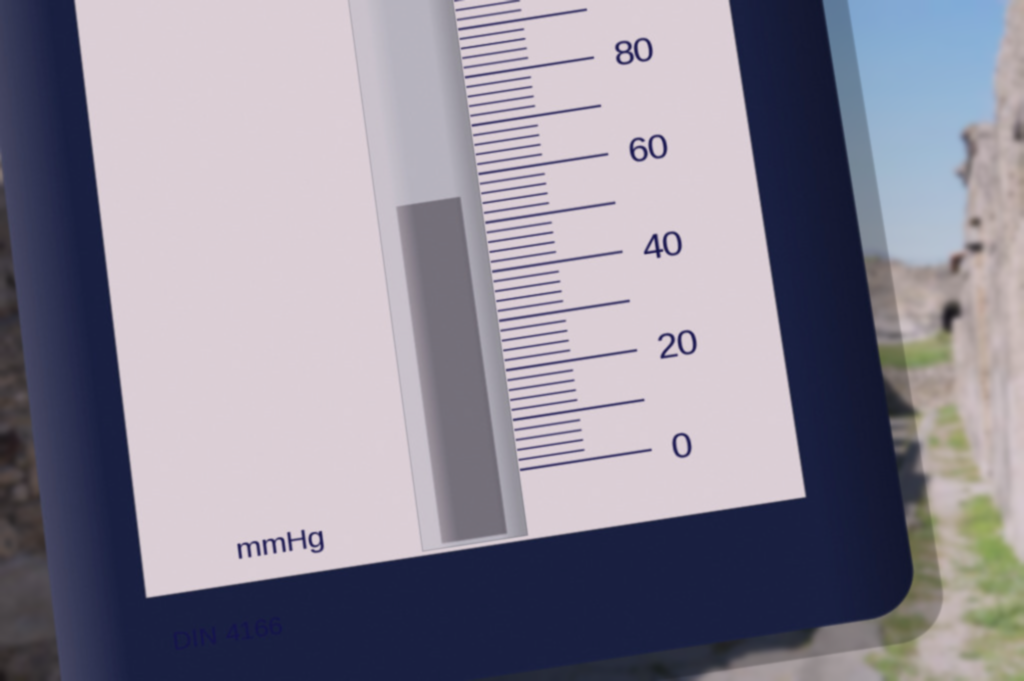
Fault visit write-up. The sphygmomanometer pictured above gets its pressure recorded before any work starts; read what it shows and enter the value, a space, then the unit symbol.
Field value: 56 mmHg
